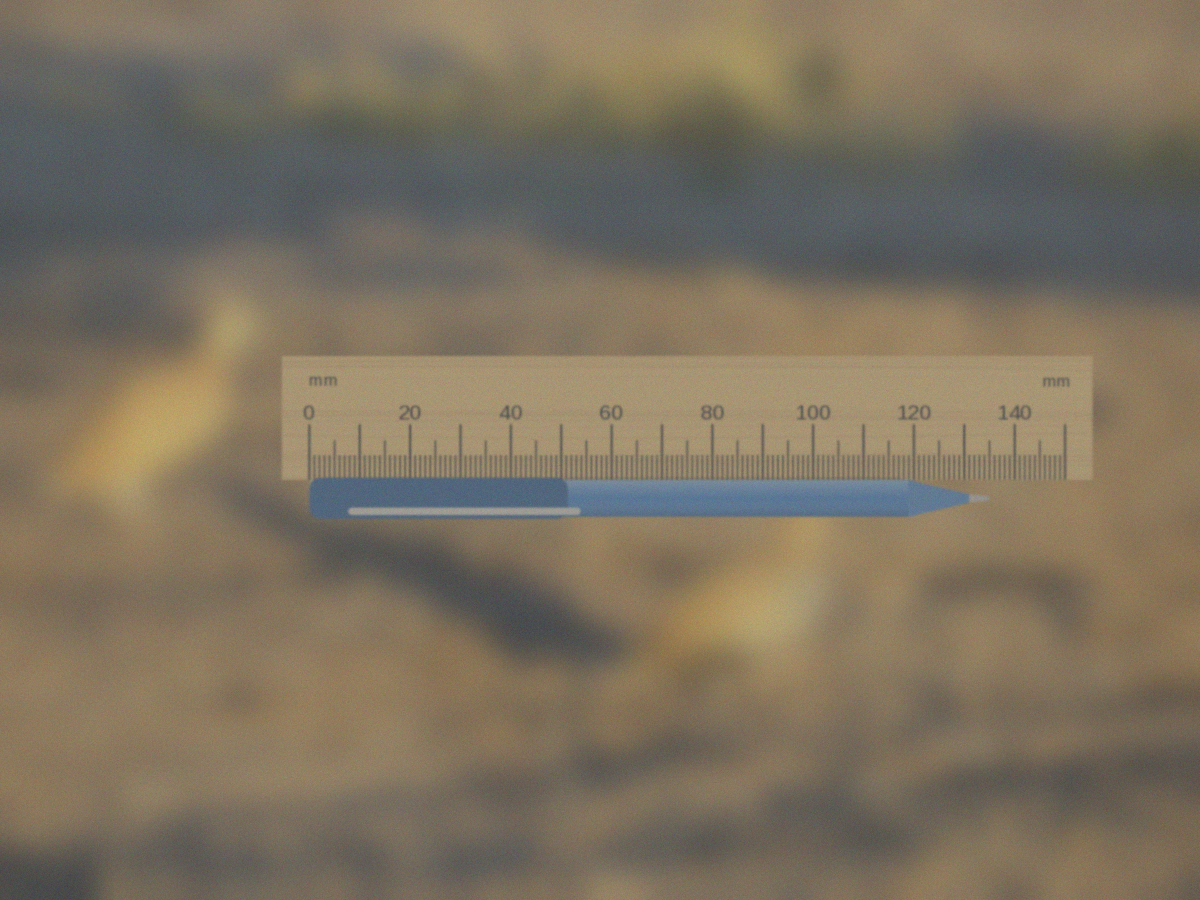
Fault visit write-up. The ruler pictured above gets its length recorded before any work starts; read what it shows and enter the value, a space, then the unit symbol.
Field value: 135 mm
